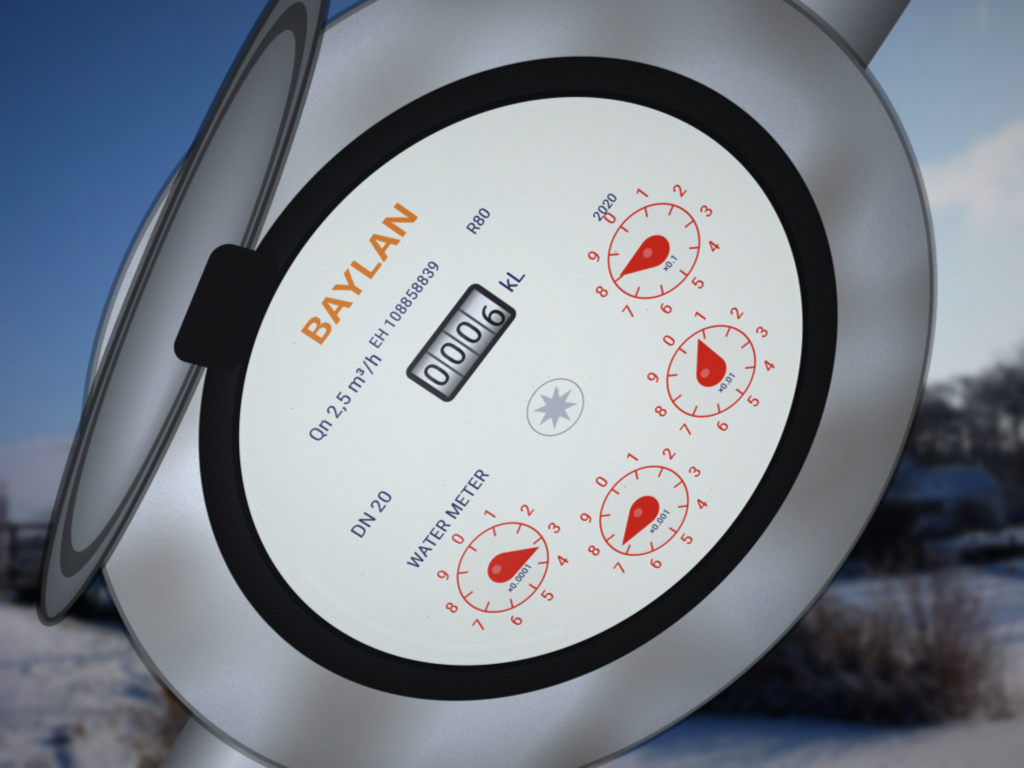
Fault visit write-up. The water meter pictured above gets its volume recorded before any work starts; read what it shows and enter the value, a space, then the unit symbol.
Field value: 5.8073 kL
